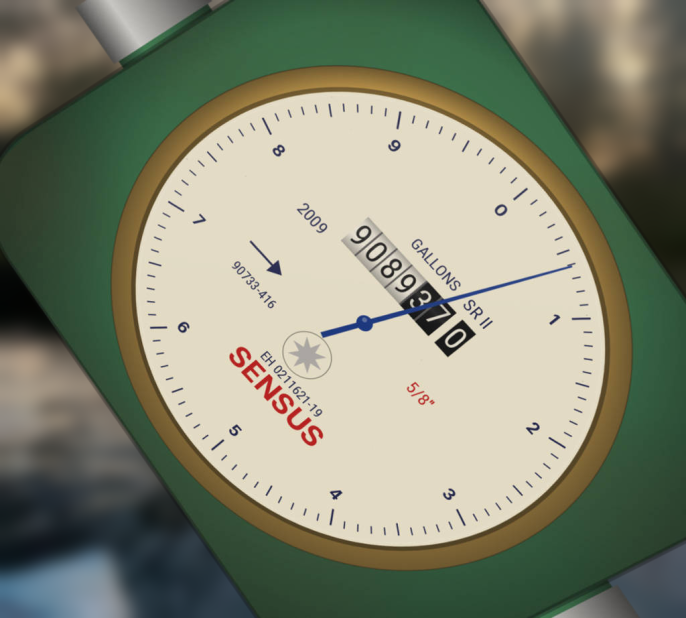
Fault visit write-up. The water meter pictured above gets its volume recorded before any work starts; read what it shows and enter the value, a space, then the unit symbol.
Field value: 9089370.6 gal
